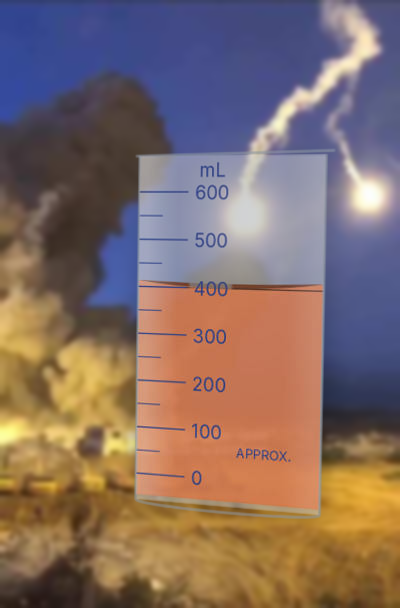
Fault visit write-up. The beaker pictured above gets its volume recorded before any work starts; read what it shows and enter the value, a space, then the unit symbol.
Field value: 400 mL
